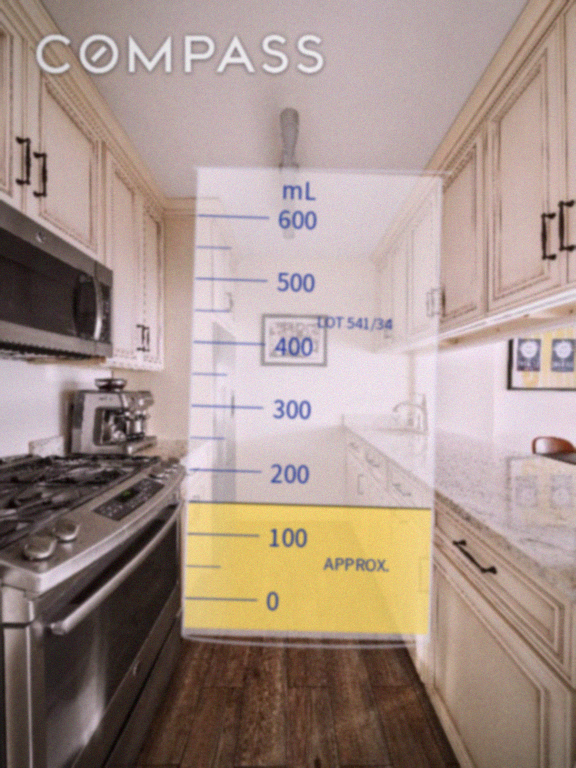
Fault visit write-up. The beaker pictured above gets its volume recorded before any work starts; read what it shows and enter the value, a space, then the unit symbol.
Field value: 150 mL
